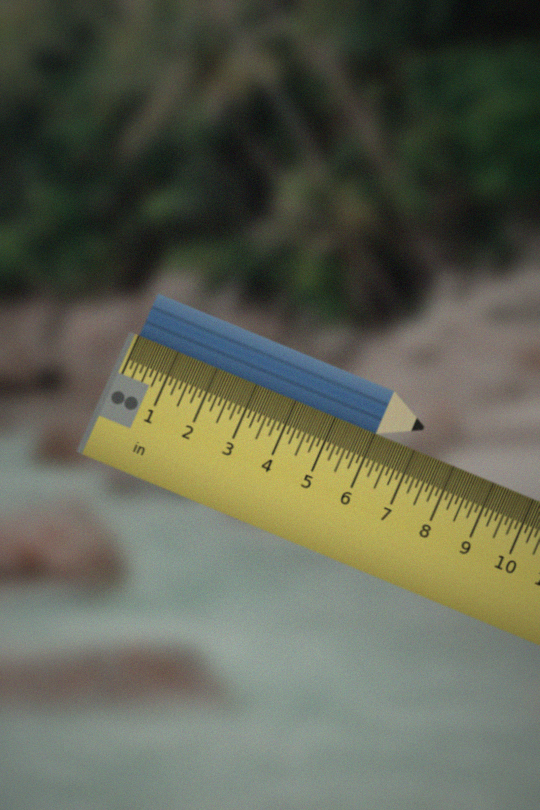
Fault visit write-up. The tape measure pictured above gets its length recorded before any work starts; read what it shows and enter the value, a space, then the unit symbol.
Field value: 7 in
